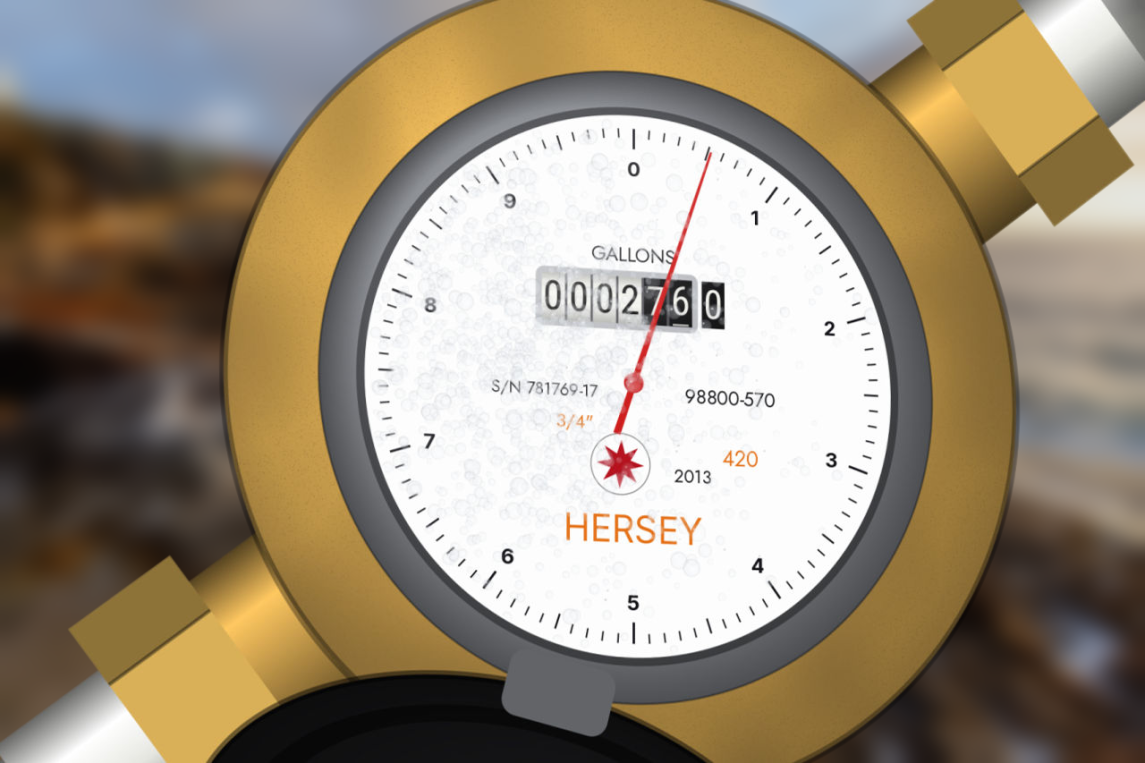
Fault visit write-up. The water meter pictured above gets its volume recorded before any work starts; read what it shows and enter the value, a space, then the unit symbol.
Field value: 2760.5 gal
